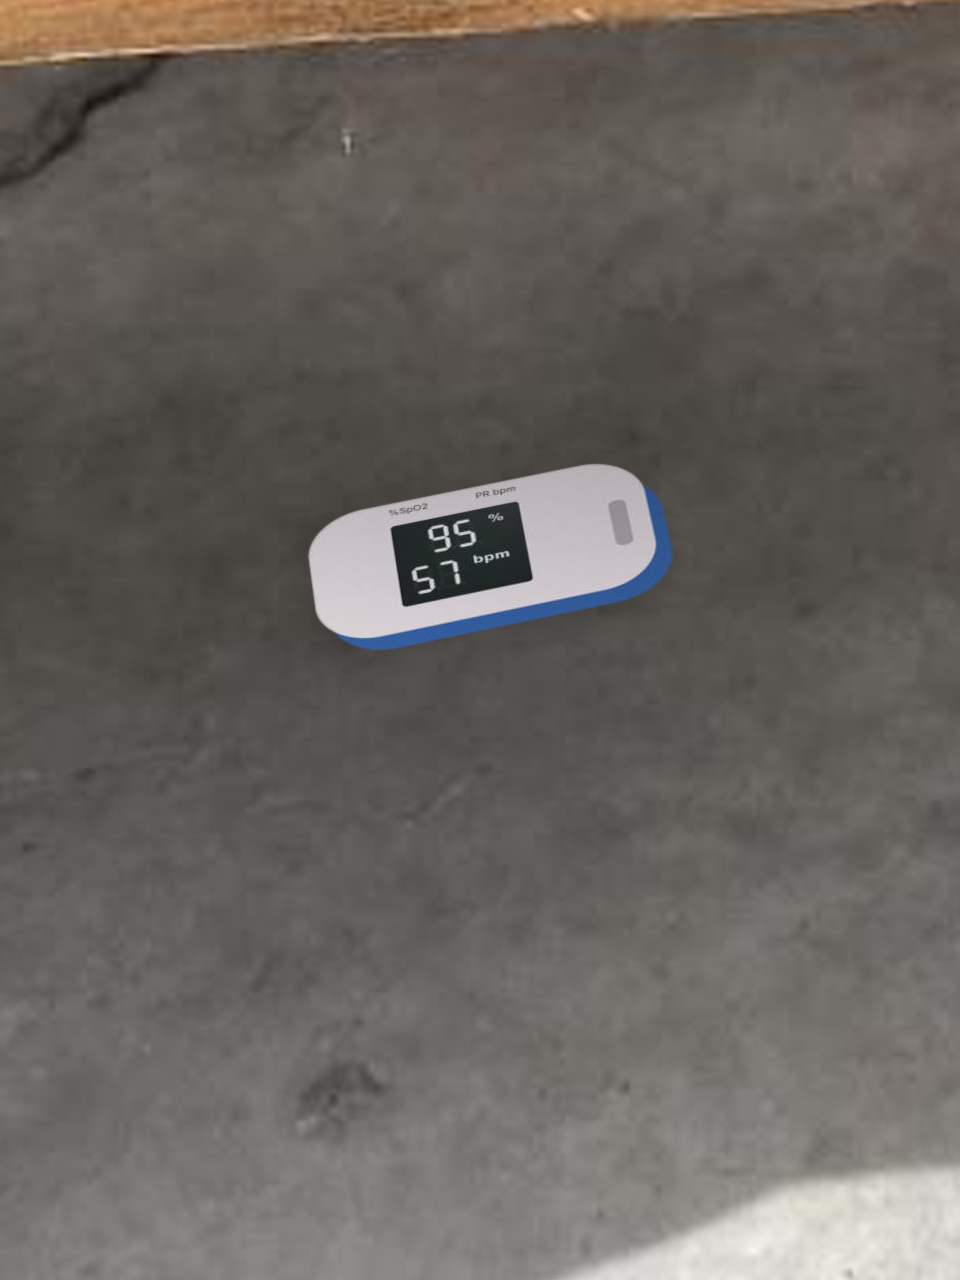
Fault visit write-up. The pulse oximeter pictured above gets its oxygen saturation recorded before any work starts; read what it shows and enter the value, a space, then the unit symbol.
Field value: 95 %
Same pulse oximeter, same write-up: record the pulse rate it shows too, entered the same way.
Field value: 57 bpm
